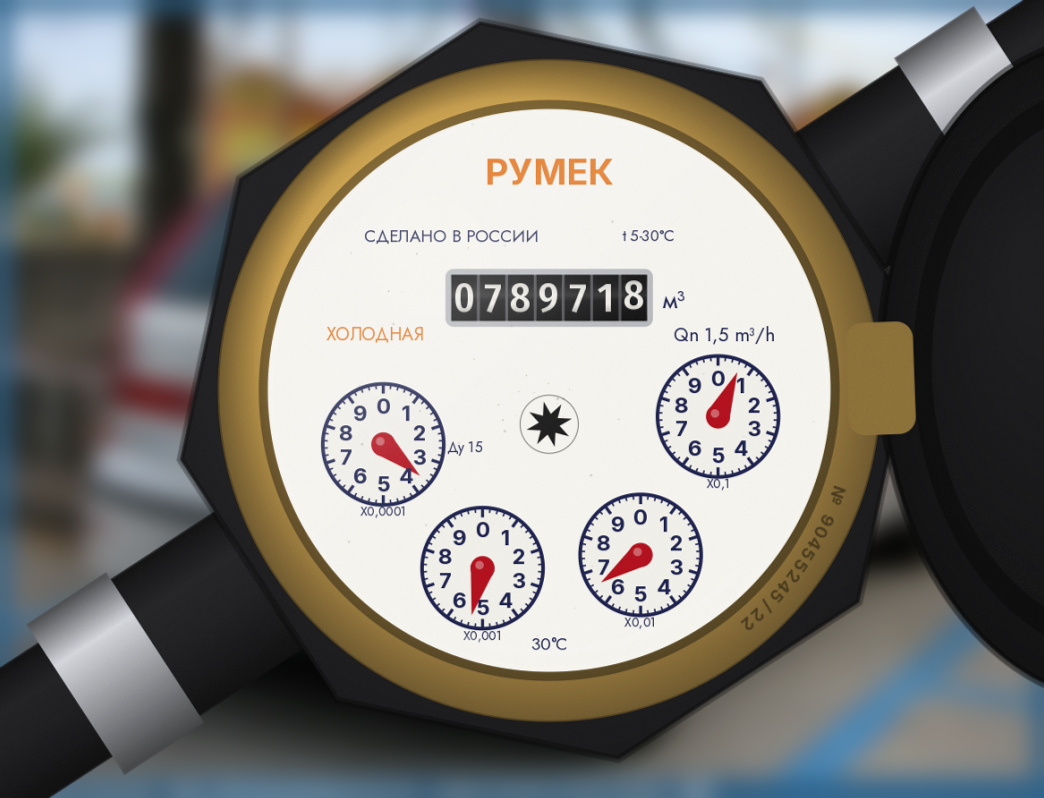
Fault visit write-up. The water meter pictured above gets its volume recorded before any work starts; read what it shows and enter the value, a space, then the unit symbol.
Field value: 789718.0653 m³
